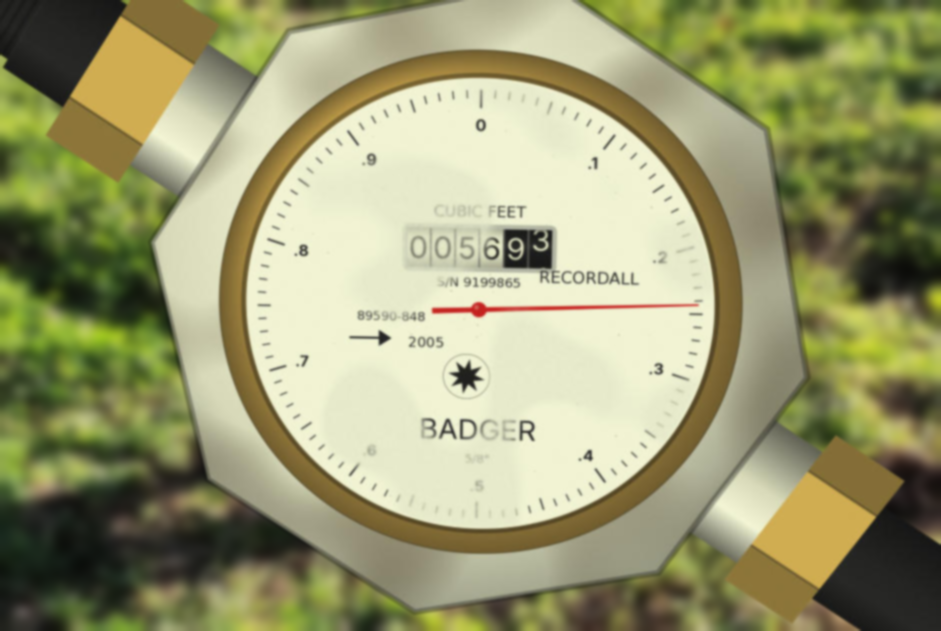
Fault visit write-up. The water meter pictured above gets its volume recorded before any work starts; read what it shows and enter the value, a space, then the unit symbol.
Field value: 5693.24 ft³
